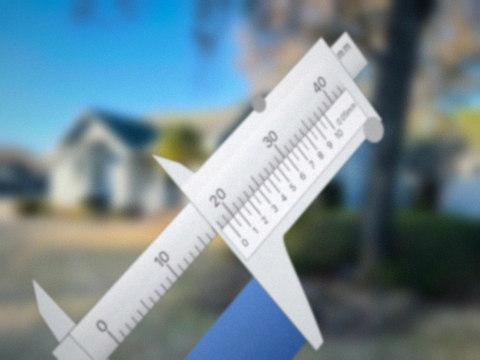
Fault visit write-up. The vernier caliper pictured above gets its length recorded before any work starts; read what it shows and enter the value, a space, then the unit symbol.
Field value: 19.0 mm
